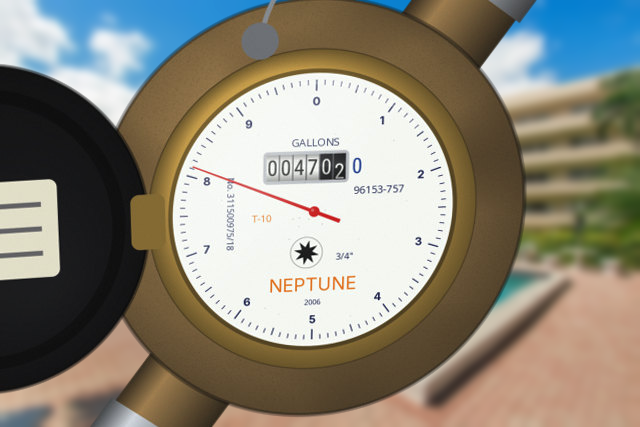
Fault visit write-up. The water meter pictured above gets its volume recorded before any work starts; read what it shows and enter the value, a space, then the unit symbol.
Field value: 47018.1 gal
